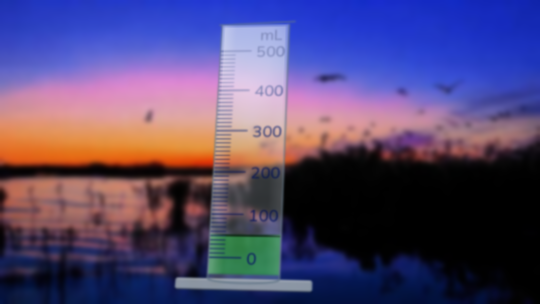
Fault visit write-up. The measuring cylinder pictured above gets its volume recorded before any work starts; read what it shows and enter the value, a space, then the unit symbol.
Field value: 50 mL
